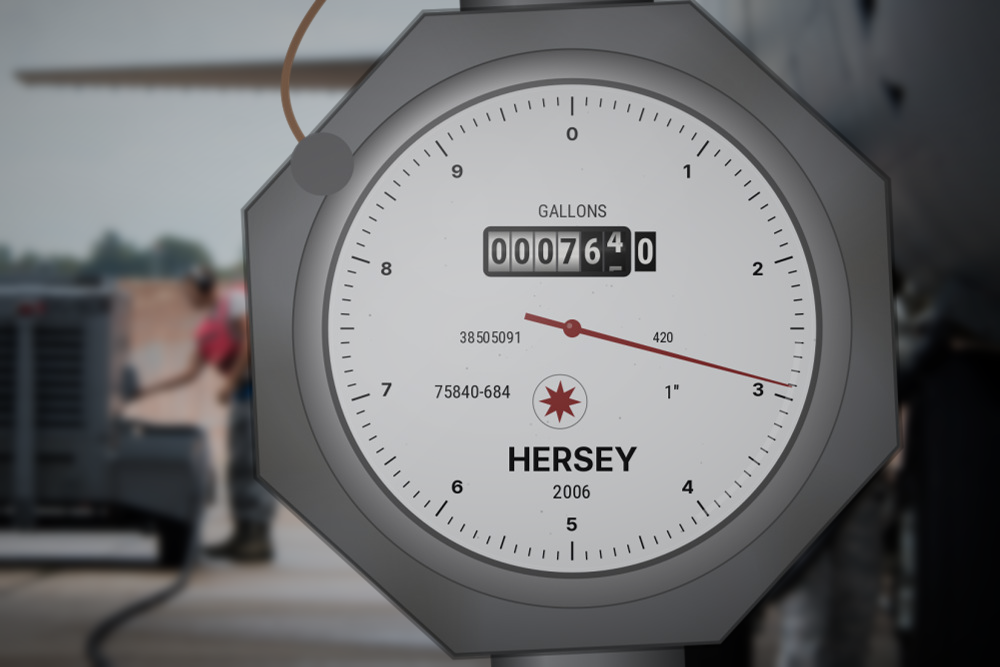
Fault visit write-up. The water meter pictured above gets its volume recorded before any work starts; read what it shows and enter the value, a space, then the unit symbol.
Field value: 7642.9 gal
